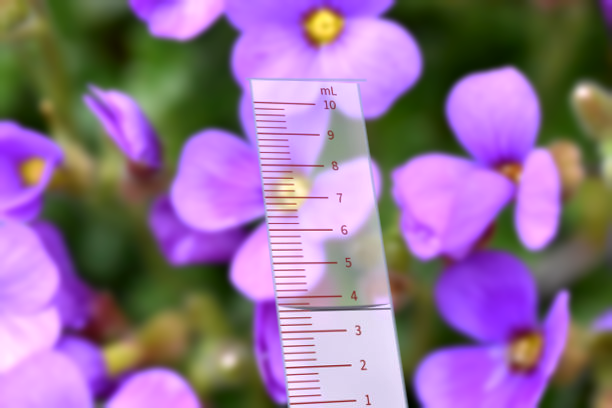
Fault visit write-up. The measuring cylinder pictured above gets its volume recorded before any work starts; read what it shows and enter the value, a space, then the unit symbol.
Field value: 3.6 mL
